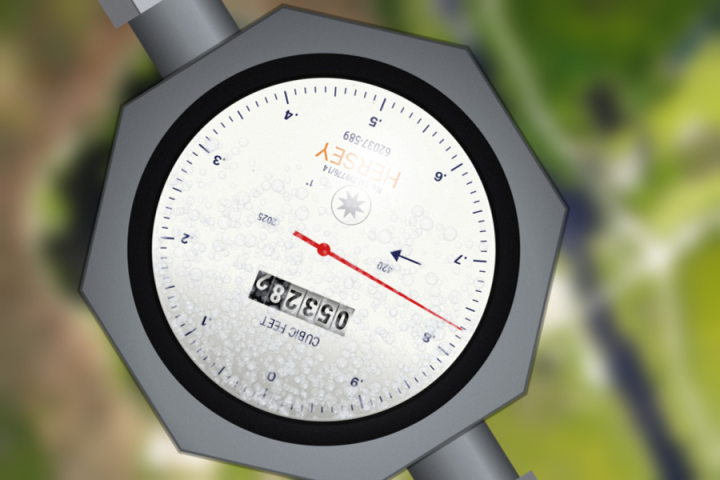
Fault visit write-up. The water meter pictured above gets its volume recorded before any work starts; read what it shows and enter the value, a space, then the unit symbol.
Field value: 53281.77 ft³
